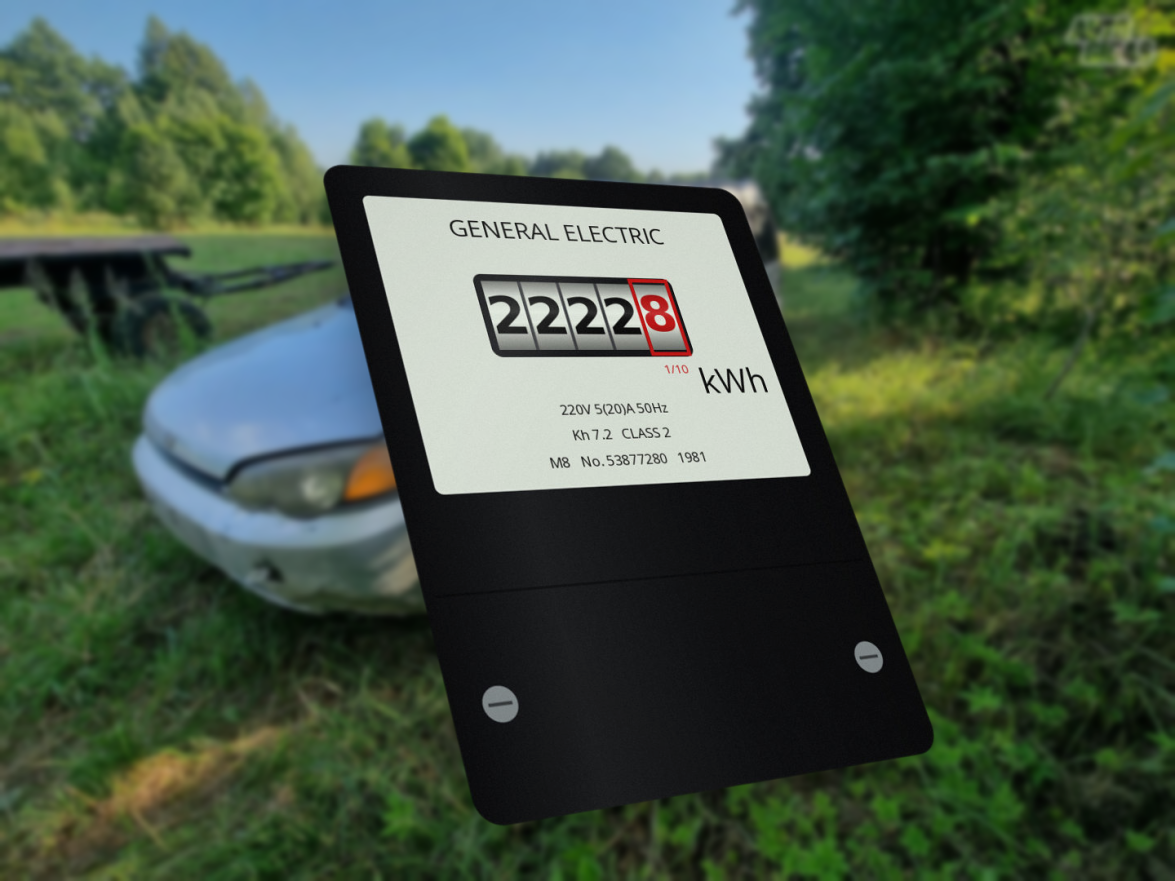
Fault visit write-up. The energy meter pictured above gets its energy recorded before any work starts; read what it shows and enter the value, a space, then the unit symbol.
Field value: 2222.8 kWh
